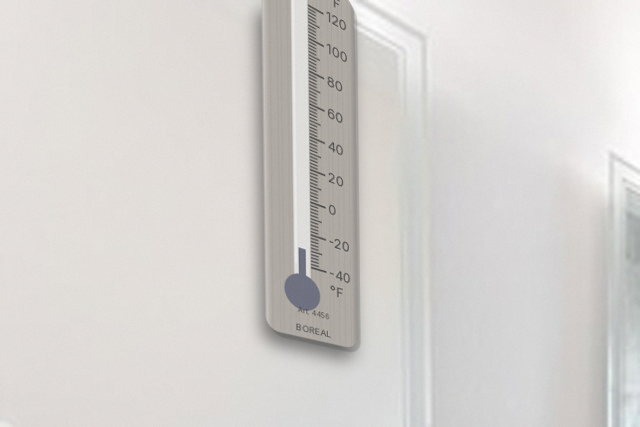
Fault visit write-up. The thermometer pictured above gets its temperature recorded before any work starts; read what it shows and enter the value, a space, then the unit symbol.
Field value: -30 °F
